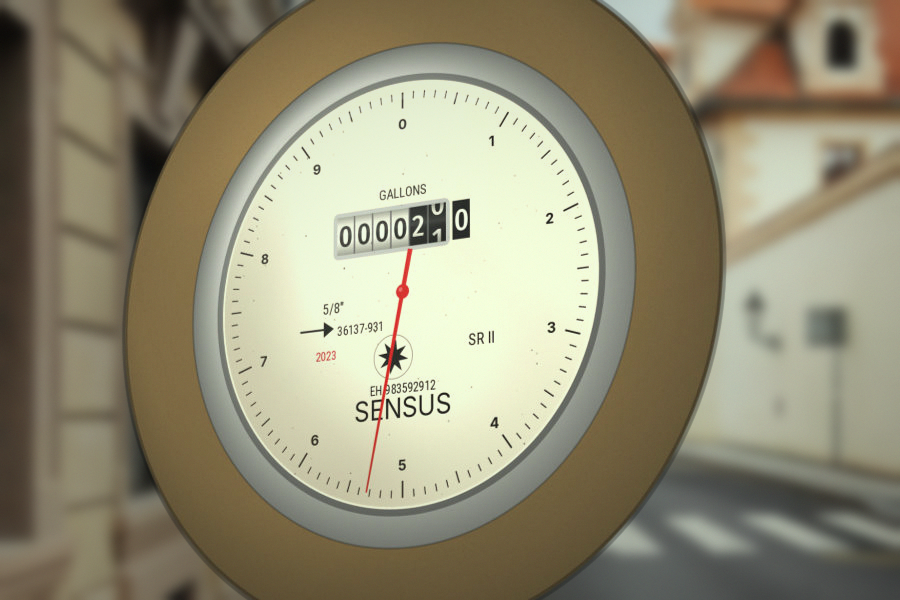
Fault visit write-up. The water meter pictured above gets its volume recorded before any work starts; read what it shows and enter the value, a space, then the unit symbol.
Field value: 205.3 gal
